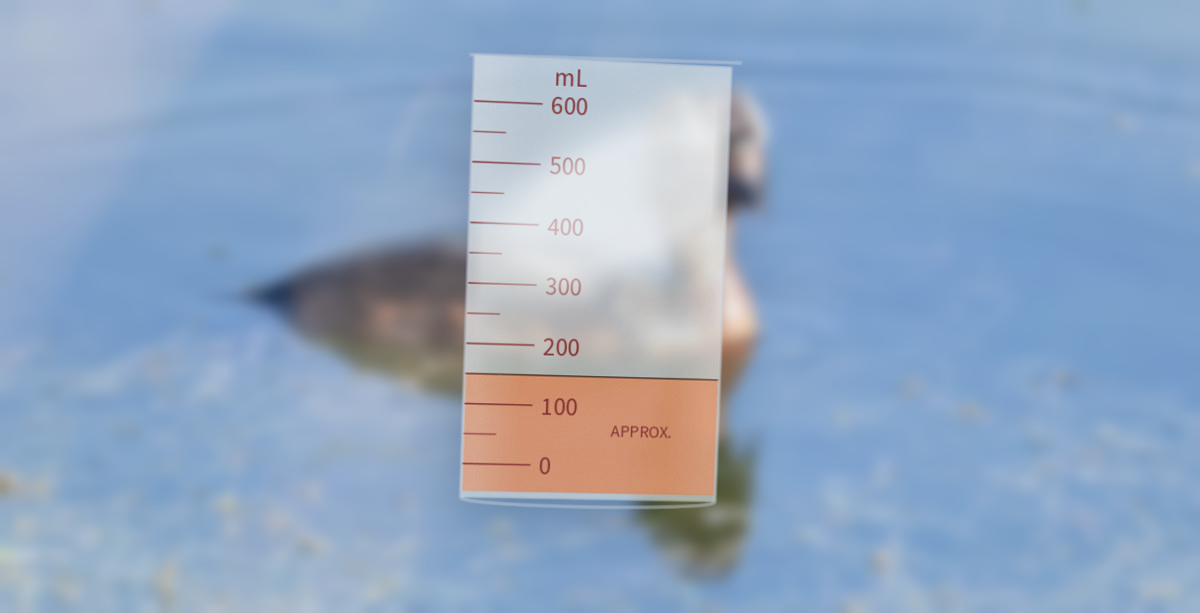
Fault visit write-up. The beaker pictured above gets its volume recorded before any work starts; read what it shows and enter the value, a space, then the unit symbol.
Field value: 150 mL
